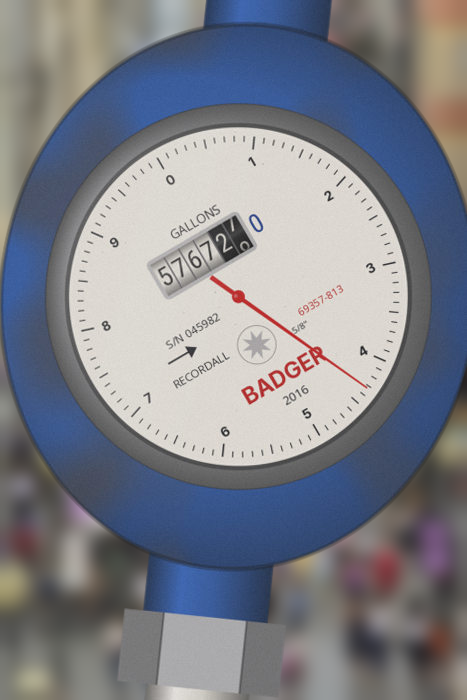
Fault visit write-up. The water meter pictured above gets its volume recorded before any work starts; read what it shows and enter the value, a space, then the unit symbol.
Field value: 5767274.3 gal
